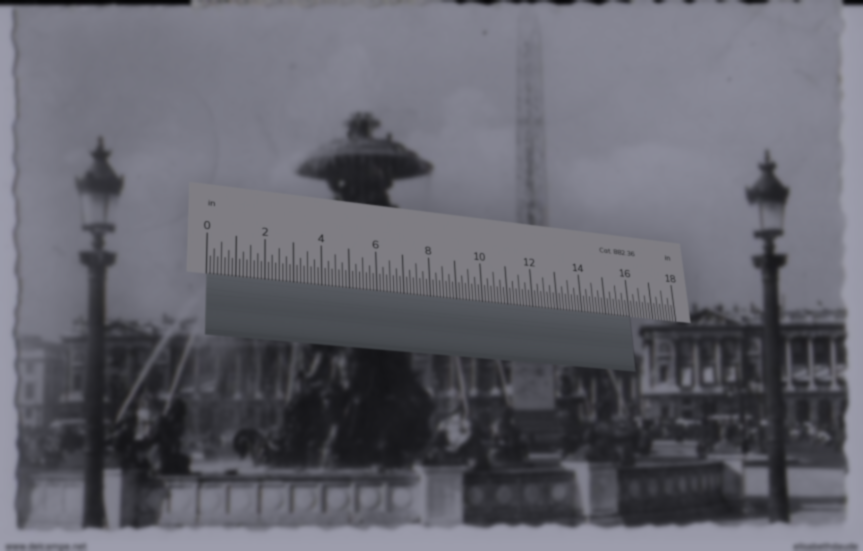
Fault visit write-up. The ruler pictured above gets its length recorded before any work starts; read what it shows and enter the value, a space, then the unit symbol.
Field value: 16 in
